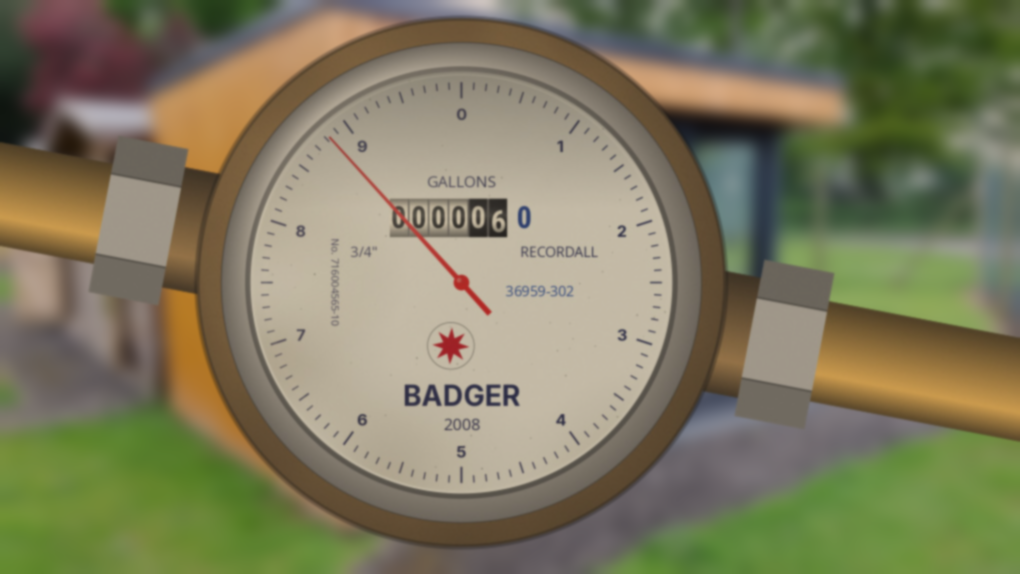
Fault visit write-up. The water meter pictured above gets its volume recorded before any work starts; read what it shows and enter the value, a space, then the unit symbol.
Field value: 58.8 gal
